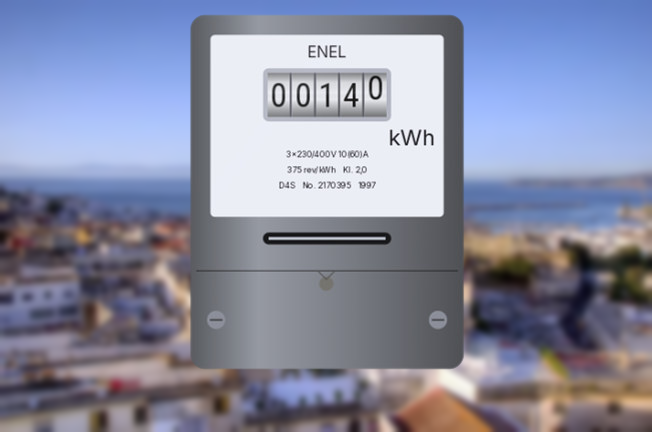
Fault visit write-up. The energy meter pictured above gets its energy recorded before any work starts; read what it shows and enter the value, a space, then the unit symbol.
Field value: 140 kWh
